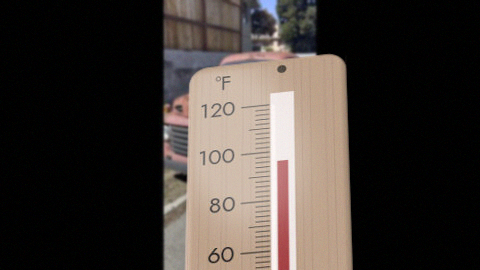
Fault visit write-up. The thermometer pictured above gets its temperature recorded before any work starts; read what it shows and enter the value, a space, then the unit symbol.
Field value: 96 °F
